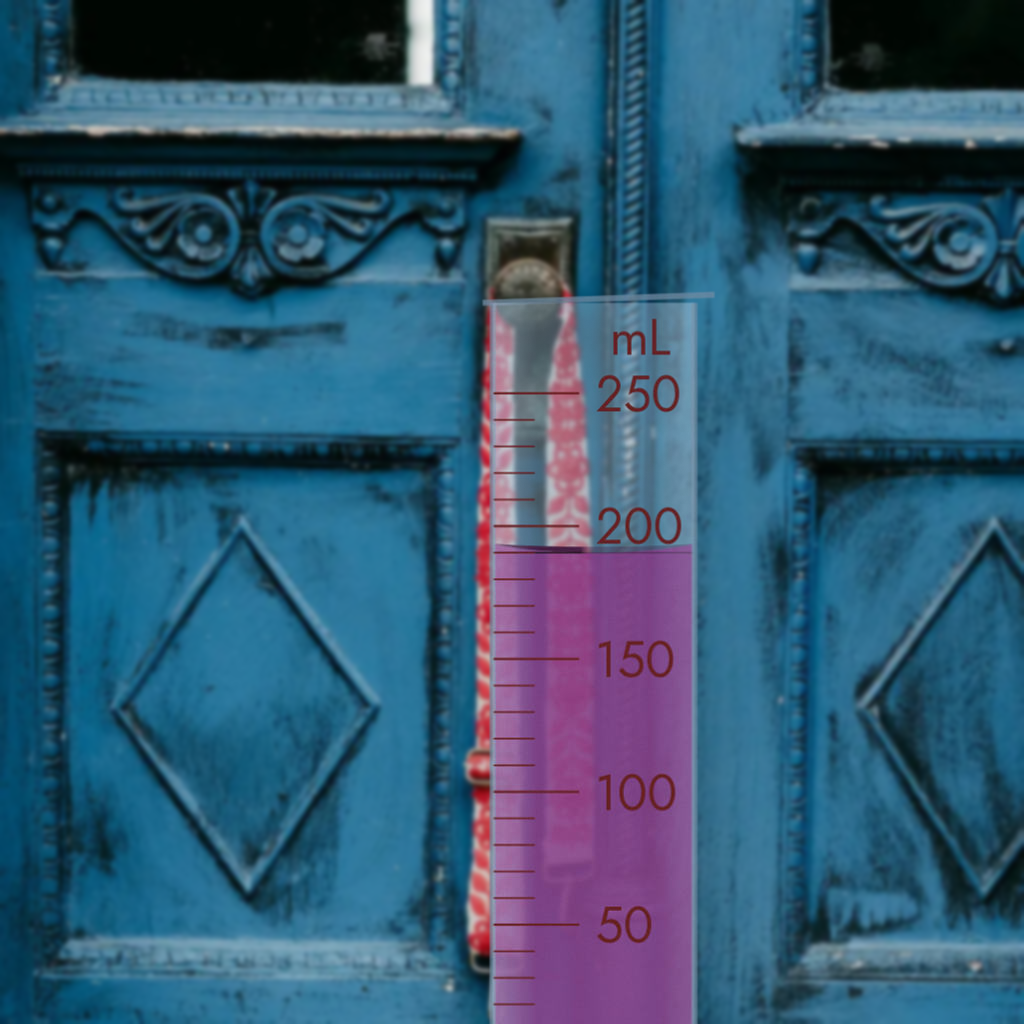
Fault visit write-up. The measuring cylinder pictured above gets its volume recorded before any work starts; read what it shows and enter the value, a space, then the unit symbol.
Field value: 190 mL
